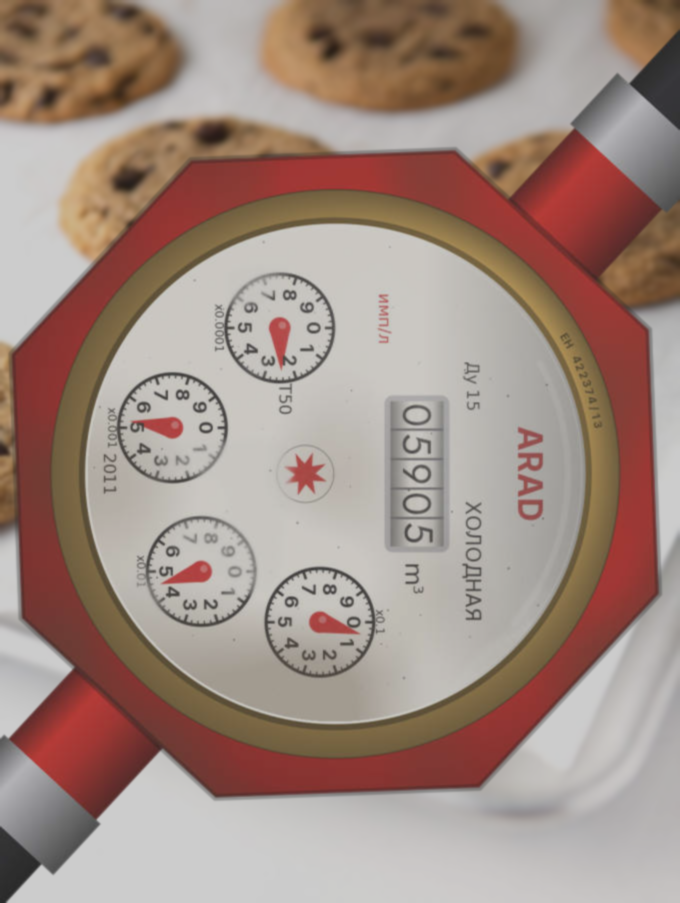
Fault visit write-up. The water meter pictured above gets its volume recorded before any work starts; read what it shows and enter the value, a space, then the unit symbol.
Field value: 5905.0452 m³
